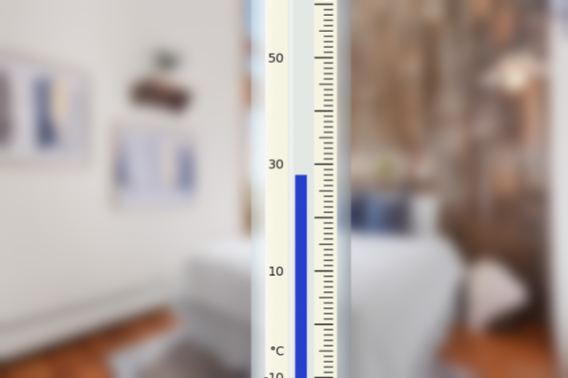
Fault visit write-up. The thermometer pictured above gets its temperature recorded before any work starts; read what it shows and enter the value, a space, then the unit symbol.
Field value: 28 °C
